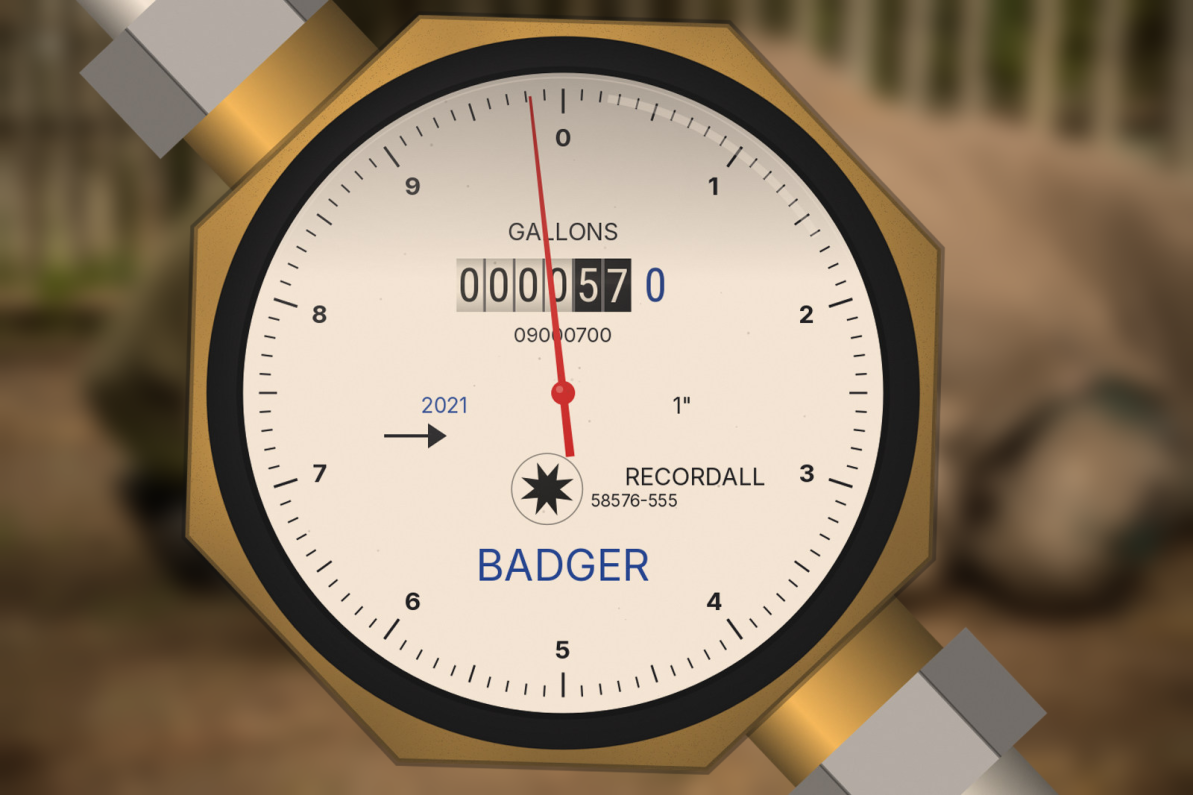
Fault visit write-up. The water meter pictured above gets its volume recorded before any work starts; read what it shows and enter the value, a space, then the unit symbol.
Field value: 569.8 gal
